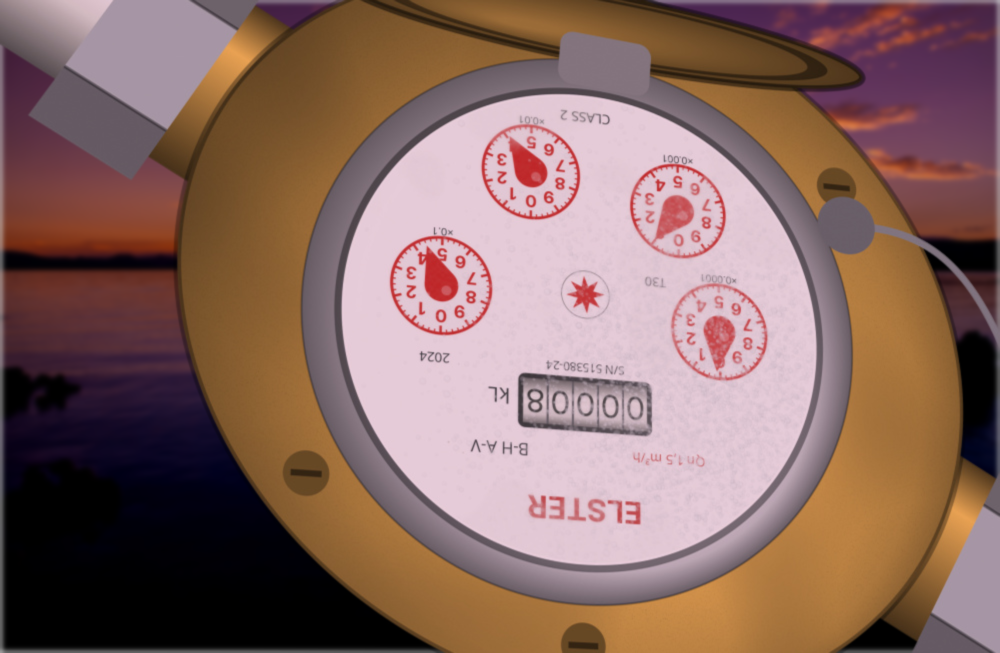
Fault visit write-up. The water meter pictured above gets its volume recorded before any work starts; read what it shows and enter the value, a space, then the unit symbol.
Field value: 8.4410 kL
